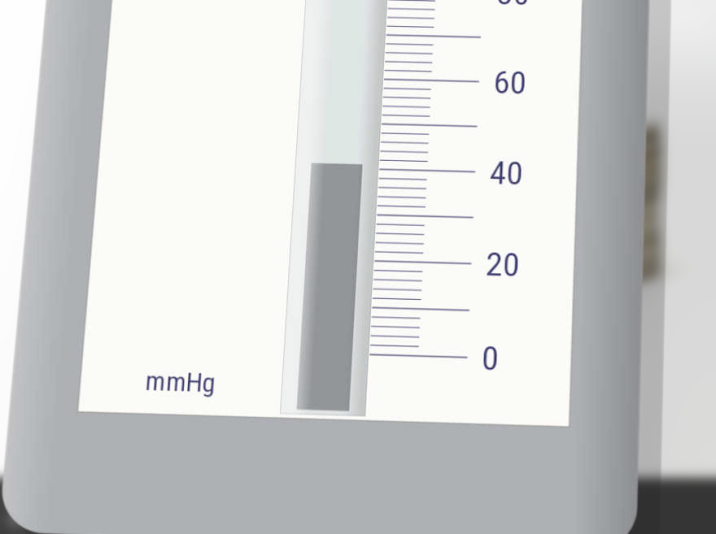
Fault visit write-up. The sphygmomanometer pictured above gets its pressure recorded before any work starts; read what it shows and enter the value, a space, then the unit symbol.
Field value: 41 mmHg
